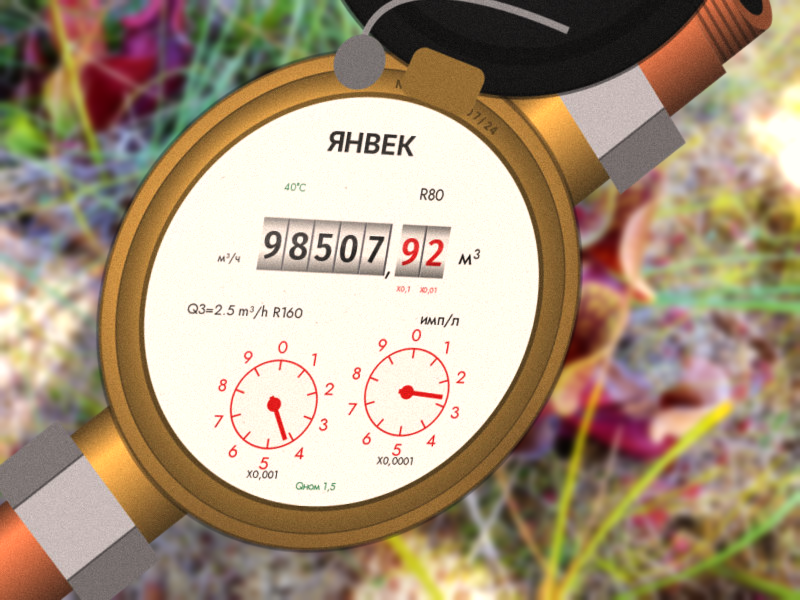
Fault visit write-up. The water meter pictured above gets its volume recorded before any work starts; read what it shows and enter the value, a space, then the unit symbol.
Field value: 98507.9242 m³
